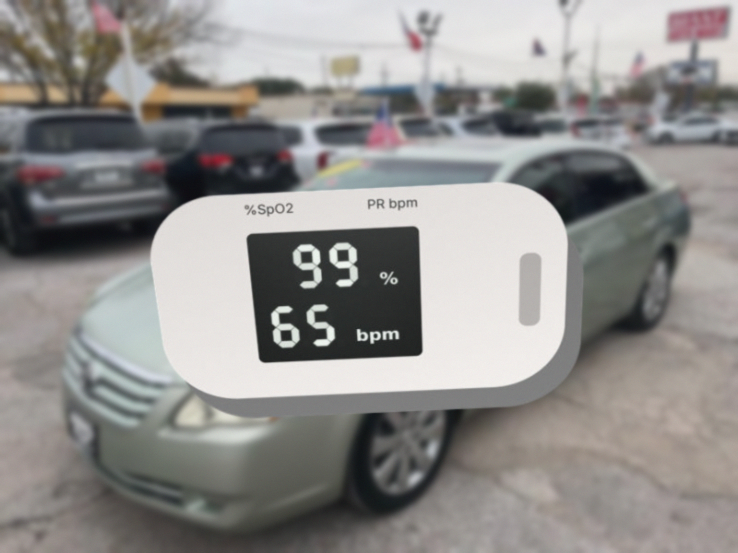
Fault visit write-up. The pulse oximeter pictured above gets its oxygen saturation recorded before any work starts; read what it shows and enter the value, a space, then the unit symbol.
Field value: 99 %
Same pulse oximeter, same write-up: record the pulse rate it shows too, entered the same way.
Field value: 65 bpm
